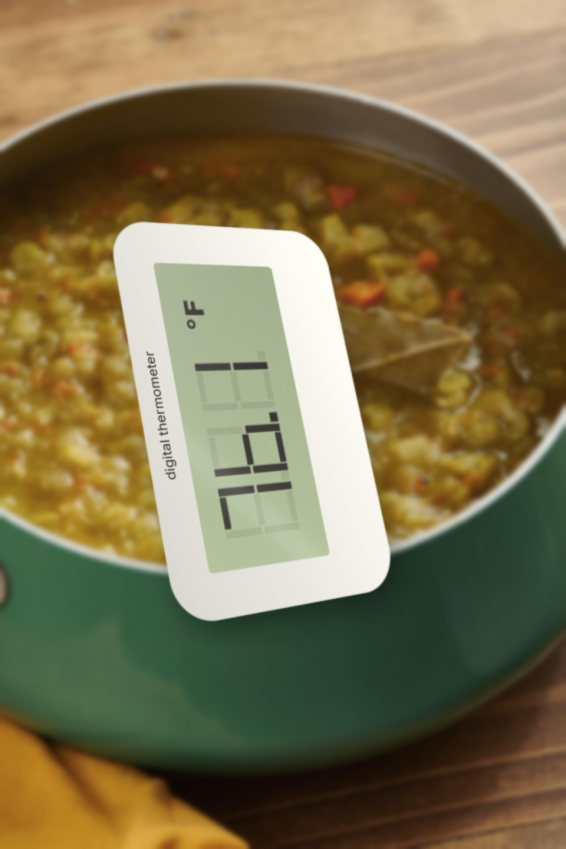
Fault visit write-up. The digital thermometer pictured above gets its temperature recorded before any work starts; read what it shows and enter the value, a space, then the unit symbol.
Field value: 76.1 °F
